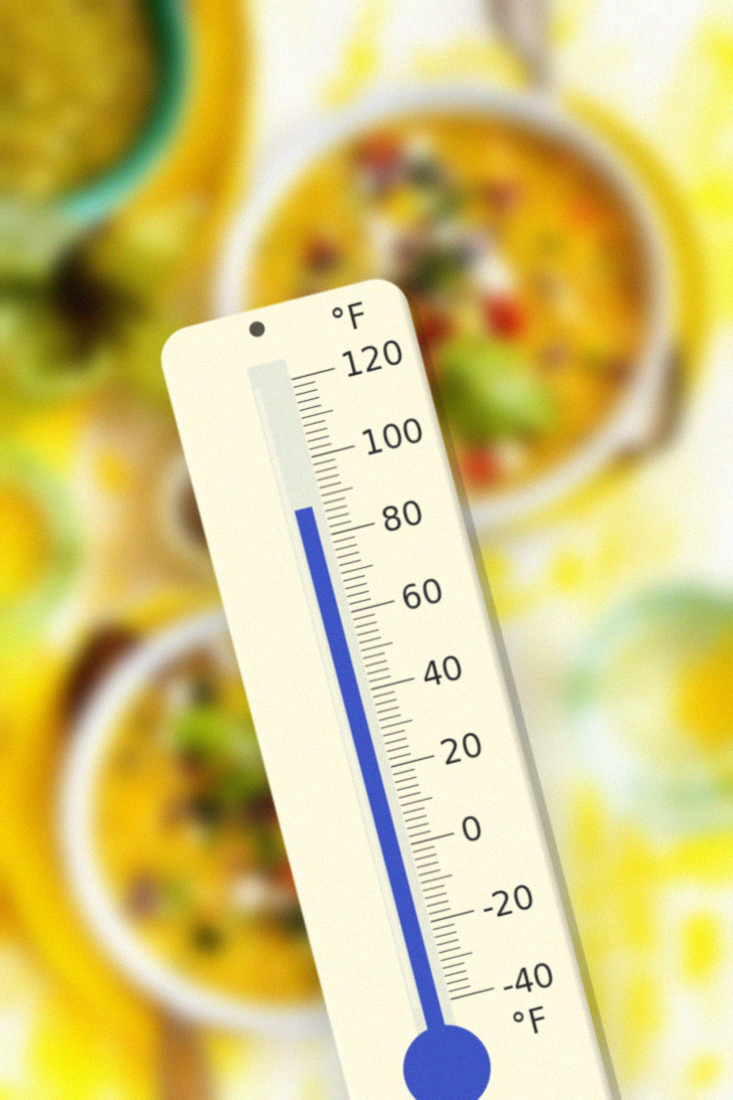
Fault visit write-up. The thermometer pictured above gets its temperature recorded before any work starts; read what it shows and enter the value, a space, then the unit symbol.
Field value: 88 °F
